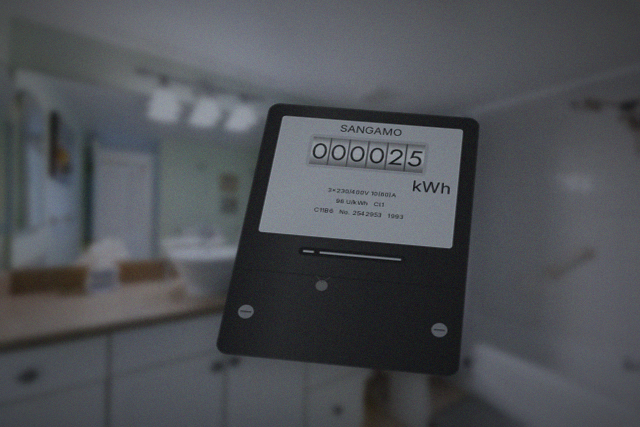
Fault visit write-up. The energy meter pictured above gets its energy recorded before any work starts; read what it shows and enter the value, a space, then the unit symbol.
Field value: 25 kWh
